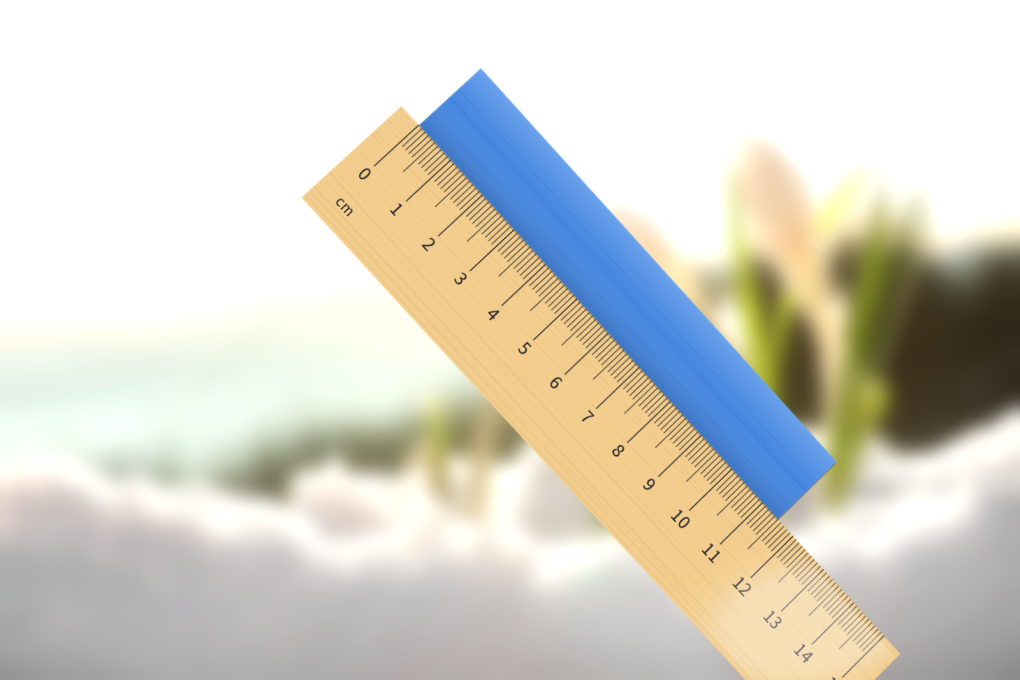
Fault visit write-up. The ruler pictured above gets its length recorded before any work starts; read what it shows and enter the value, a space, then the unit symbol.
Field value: 11.5 cm
